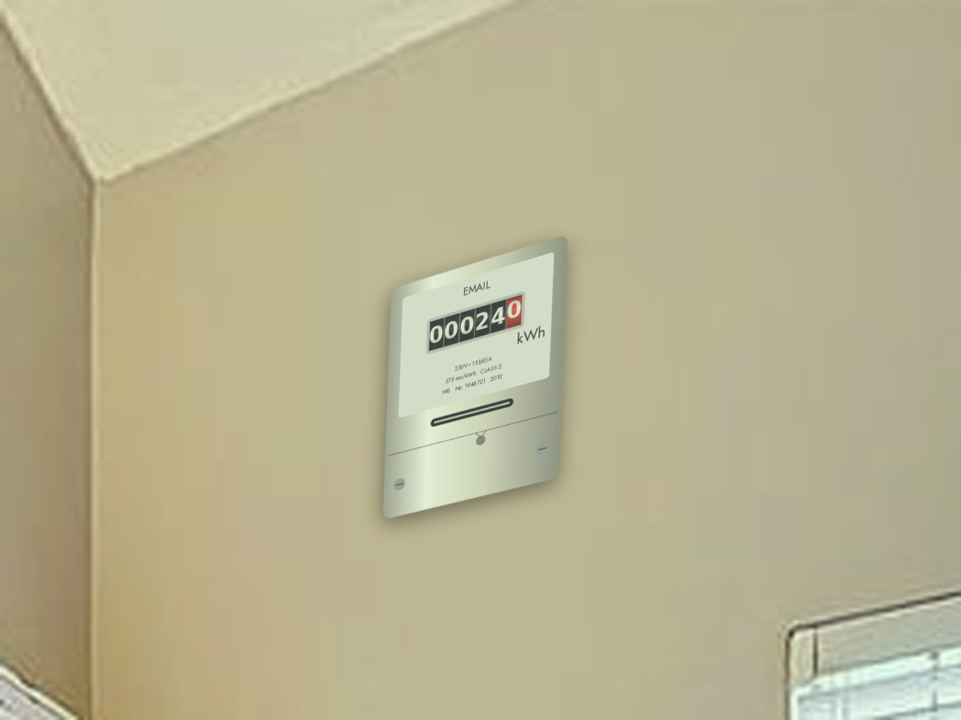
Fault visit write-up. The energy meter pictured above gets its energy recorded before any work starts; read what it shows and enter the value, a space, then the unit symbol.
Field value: 24.0 kWh
